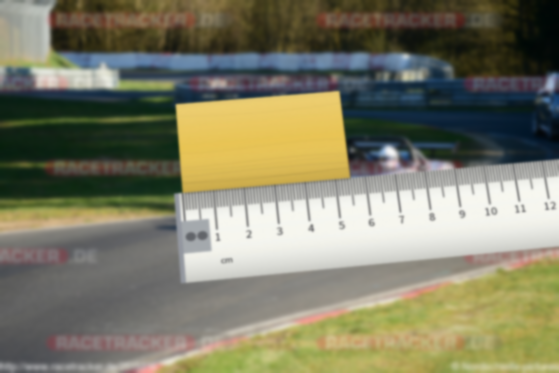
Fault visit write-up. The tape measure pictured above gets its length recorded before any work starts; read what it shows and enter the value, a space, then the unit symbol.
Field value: 5.5 cm
